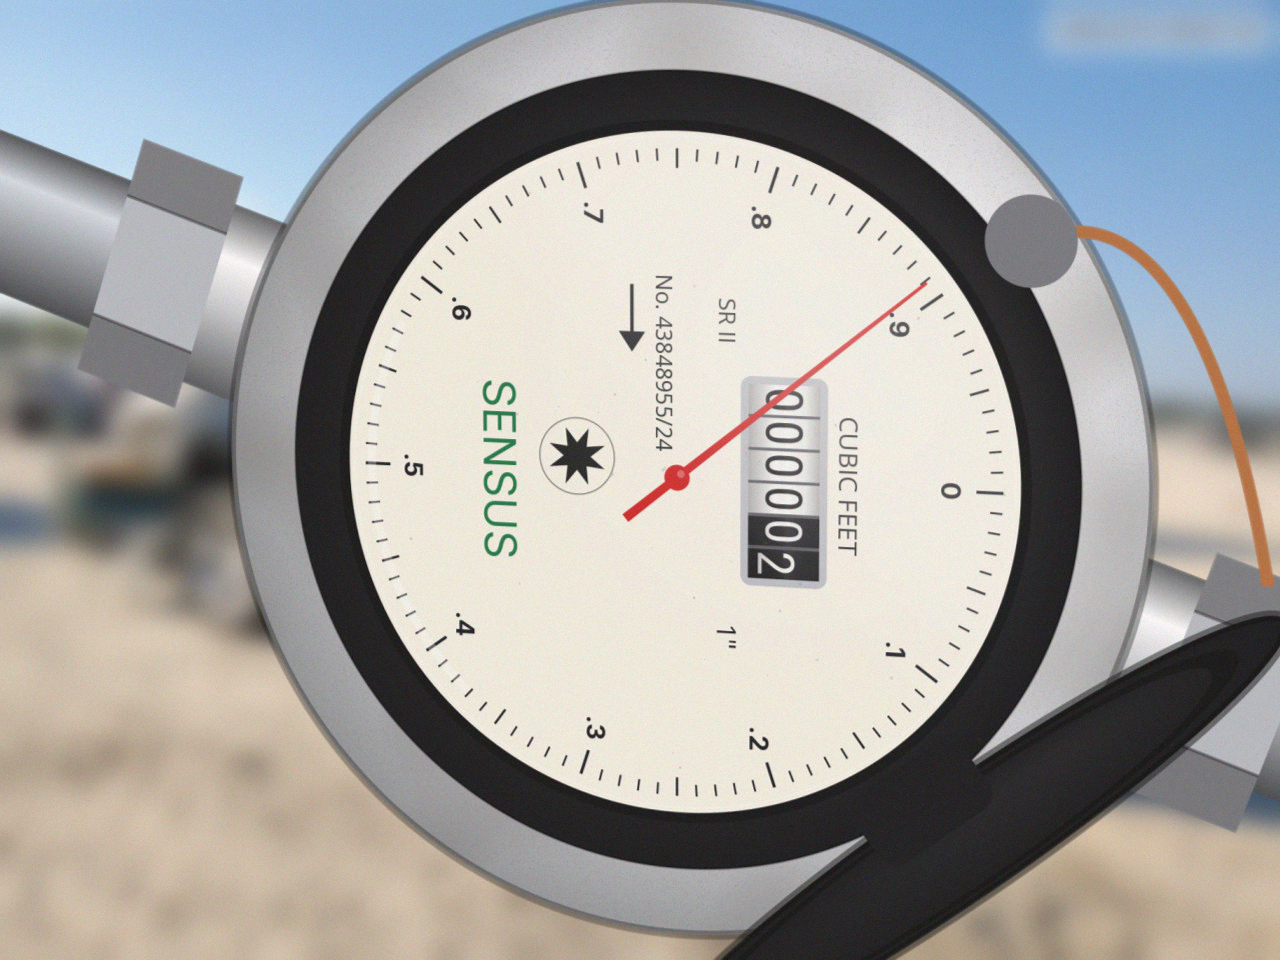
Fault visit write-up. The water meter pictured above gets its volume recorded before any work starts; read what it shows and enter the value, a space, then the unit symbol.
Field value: 1.89 ft³
